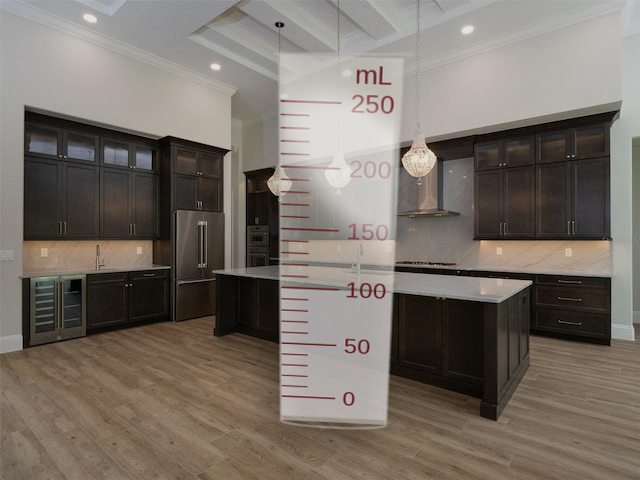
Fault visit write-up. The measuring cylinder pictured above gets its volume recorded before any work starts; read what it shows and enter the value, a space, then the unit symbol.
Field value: 100 mL
